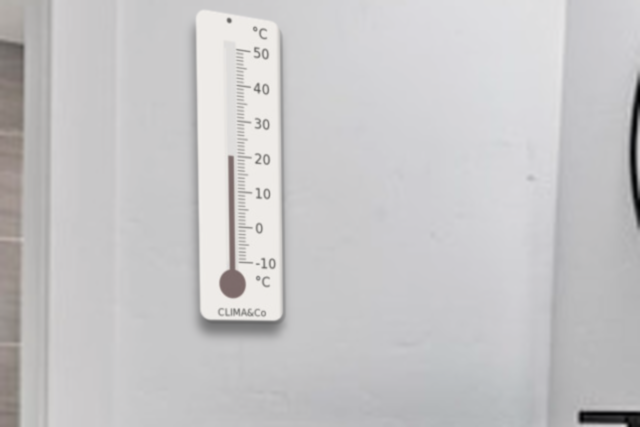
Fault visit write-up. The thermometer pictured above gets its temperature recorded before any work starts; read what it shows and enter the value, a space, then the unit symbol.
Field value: 20 °C
